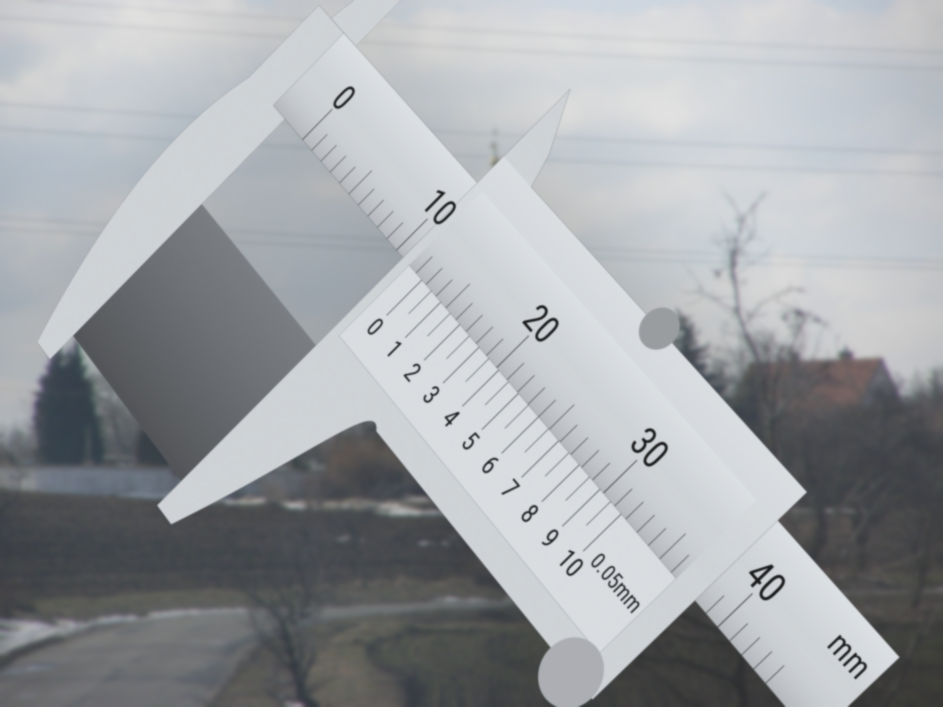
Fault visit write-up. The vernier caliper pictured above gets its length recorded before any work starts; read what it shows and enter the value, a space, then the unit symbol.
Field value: 12.6 mm
